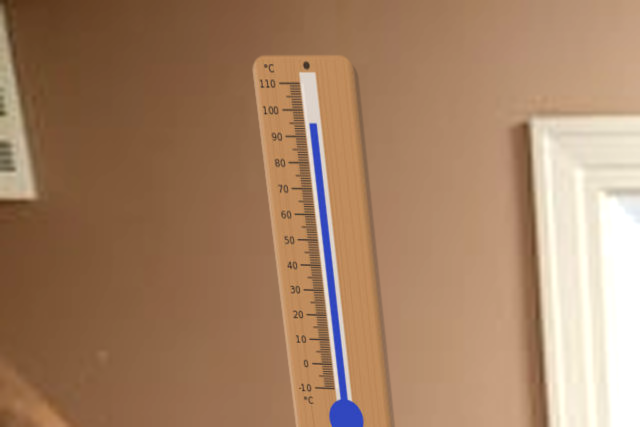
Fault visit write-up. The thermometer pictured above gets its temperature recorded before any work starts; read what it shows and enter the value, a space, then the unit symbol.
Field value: 95 °C
